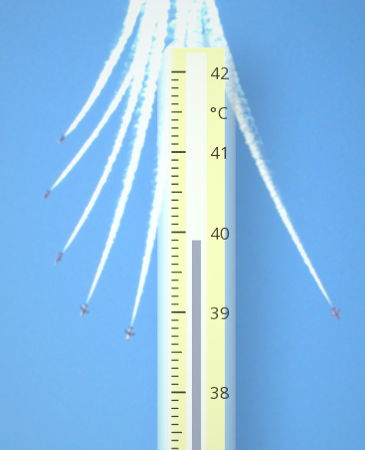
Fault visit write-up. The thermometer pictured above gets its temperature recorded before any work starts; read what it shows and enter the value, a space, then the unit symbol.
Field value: 39.9 °C
